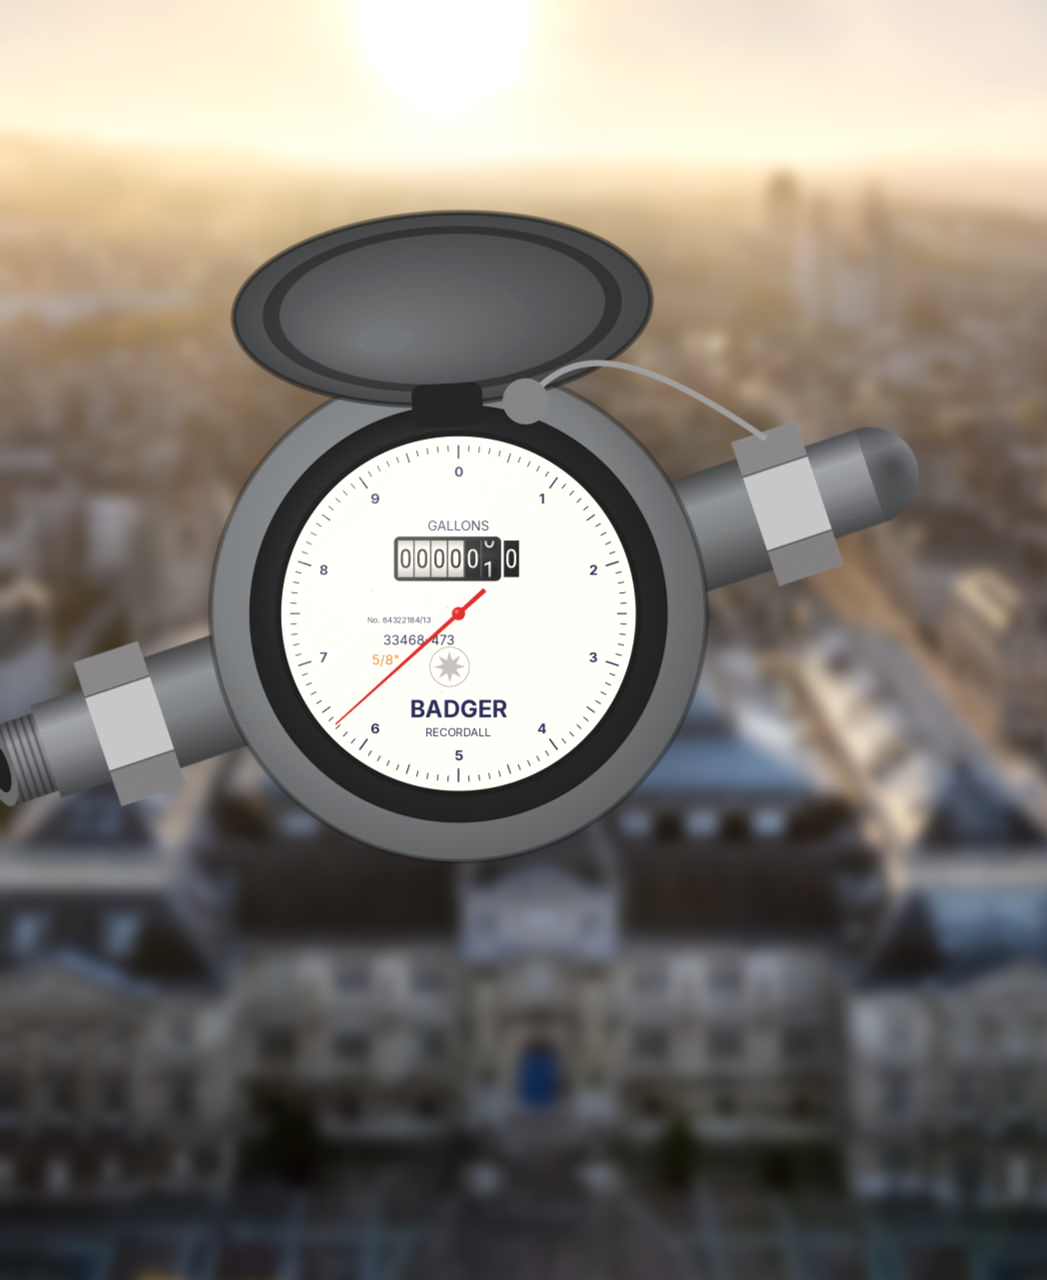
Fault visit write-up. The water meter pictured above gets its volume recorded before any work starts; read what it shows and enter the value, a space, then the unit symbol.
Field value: 6.3 gal
